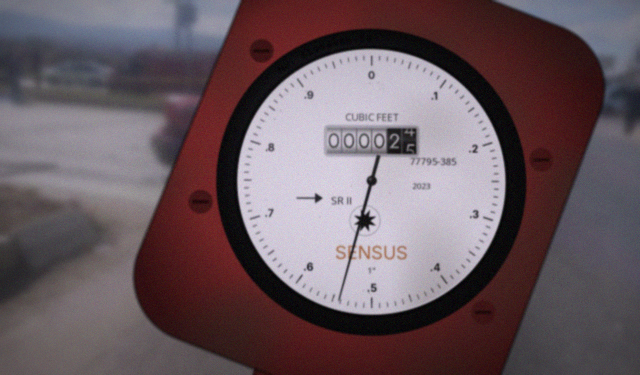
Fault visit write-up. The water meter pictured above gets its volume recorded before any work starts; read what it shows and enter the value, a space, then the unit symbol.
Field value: 24.54 ft³
